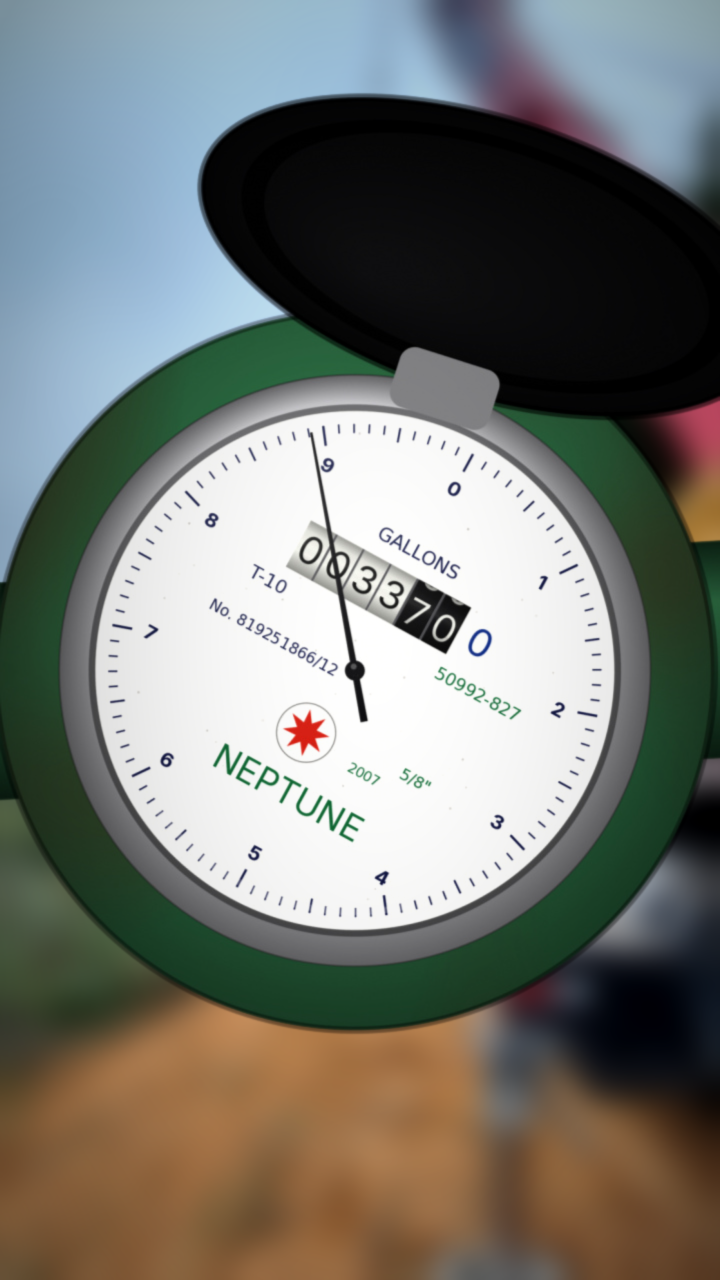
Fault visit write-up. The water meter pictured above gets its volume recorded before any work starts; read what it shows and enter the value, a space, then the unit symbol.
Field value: 33698.9 gal
